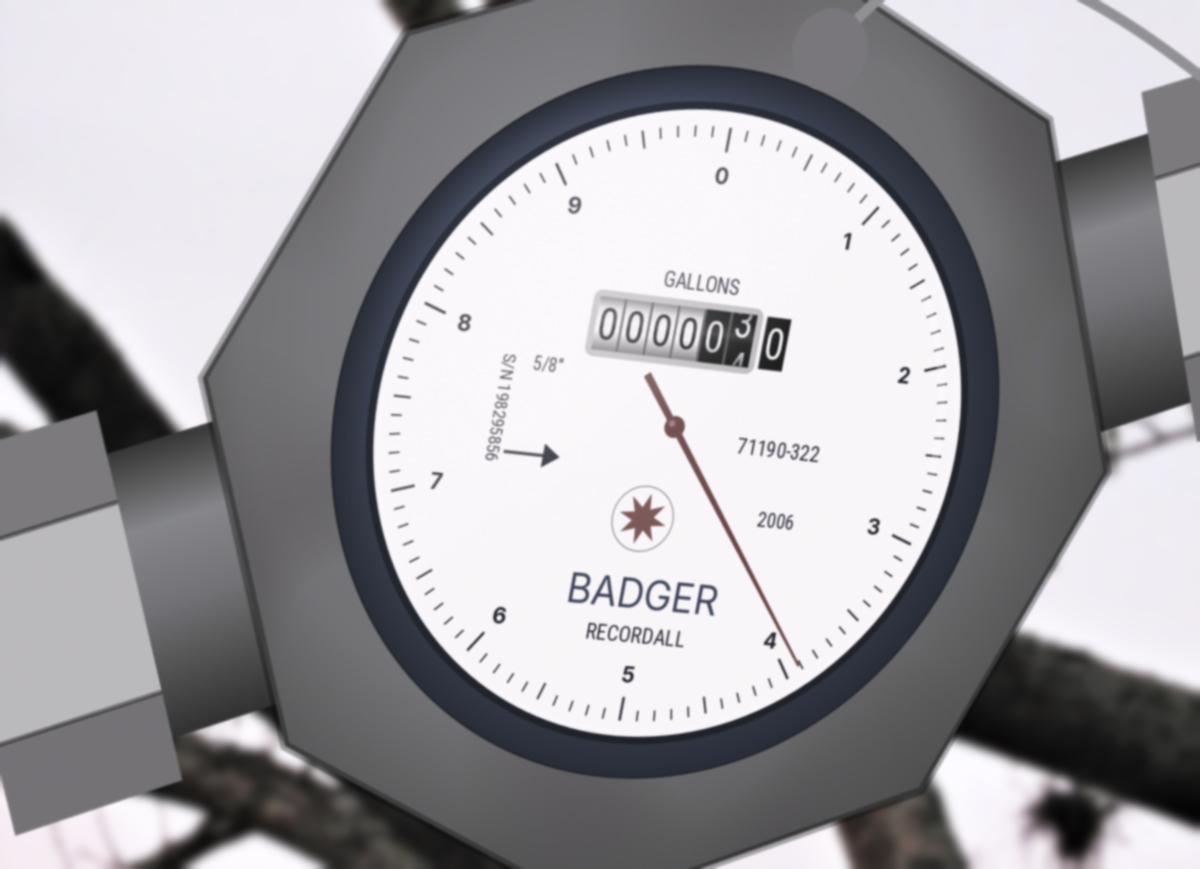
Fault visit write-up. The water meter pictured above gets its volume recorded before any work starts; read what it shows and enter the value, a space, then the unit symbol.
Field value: 33.9 gal
